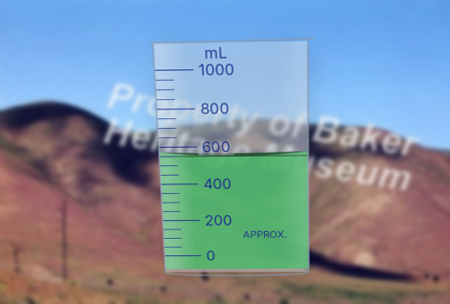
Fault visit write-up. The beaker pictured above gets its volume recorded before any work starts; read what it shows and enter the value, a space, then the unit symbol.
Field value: 550 mL
